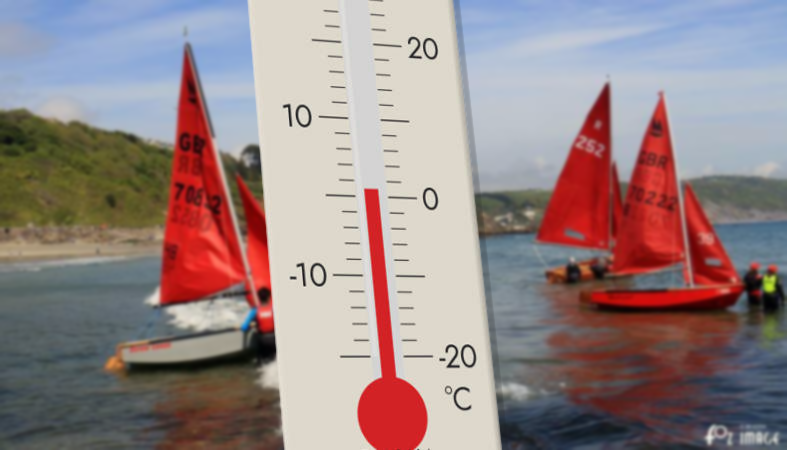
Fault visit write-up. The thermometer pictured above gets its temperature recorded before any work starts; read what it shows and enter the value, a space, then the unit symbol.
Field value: 1 °C
